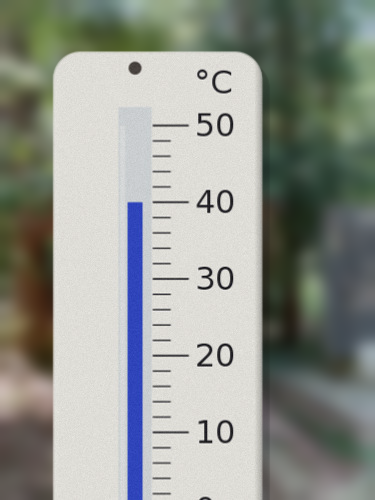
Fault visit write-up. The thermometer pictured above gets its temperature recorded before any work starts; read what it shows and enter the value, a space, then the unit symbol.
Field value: 40 °C
